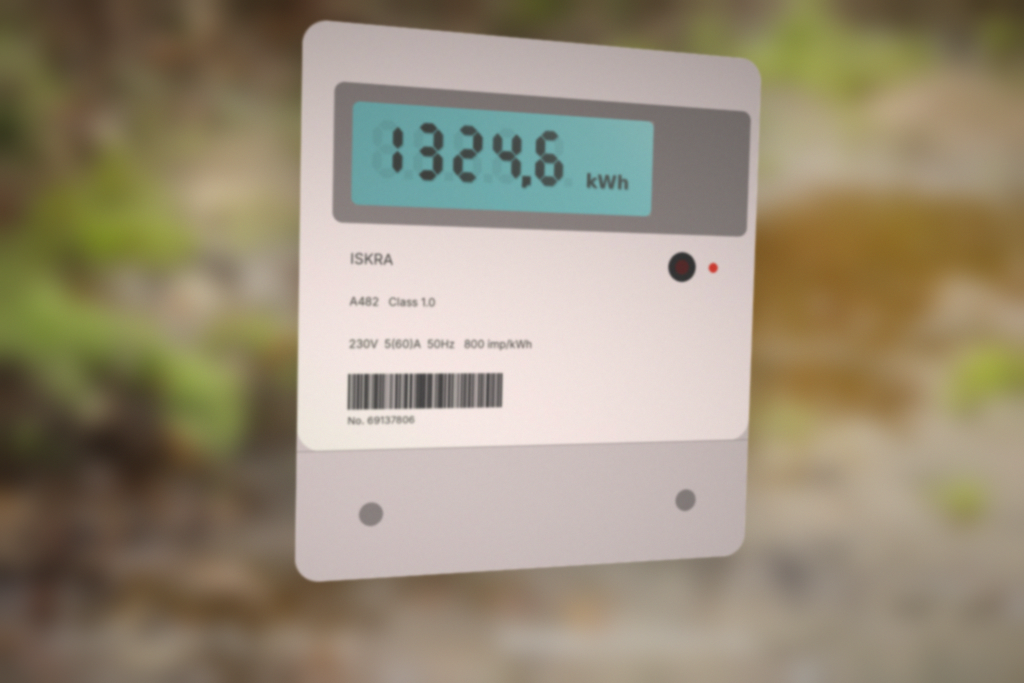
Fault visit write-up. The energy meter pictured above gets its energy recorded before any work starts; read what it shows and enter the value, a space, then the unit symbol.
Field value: 1324.6 kWh
